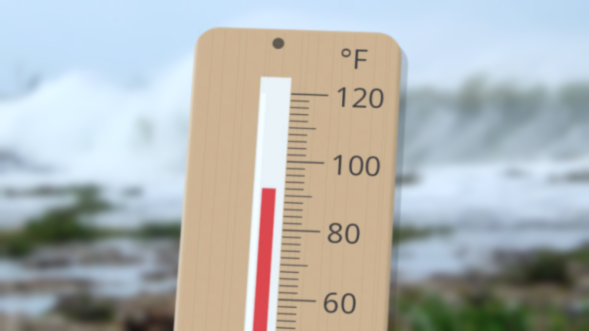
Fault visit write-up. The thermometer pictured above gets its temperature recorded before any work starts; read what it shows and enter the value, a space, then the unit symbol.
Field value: 92 °F
